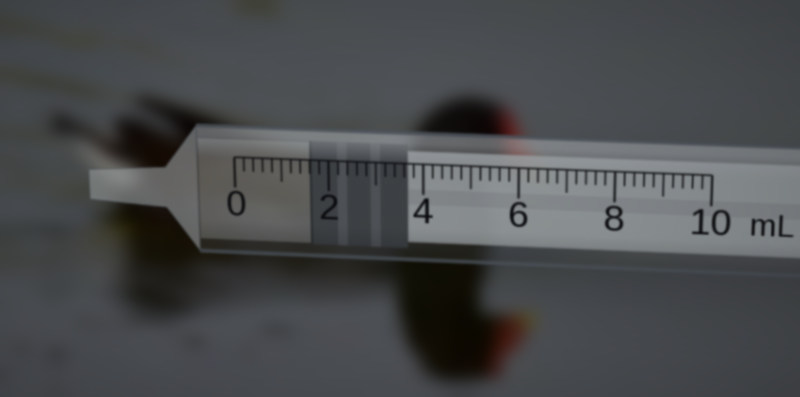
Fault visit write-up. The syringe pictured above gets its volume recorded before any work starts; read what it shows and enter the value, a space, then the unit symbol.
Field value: 1.6 mL
